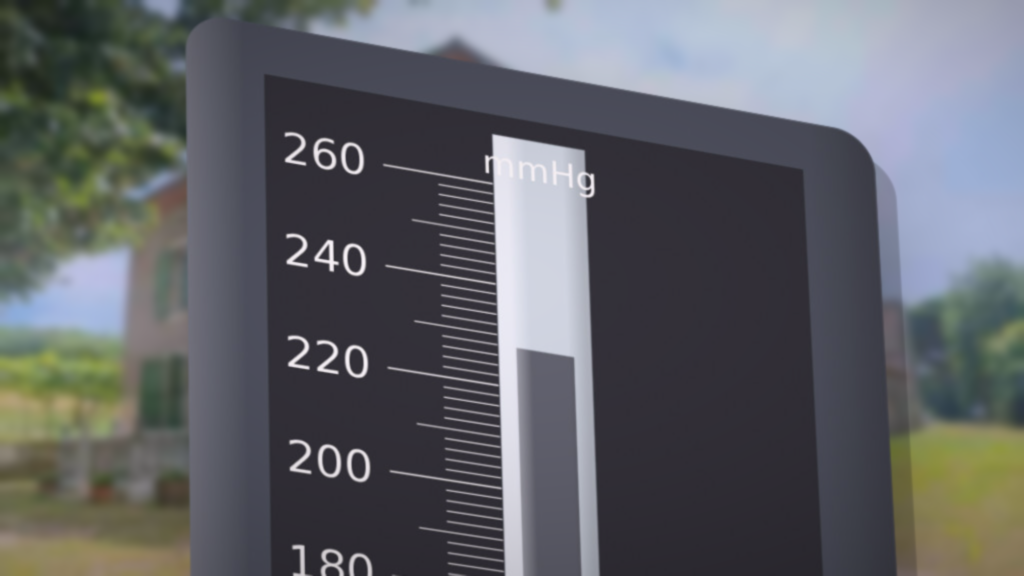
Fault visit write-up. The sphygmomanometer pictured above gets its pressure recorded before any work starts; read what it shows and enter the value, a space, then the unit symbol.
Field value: 228 mmHg
